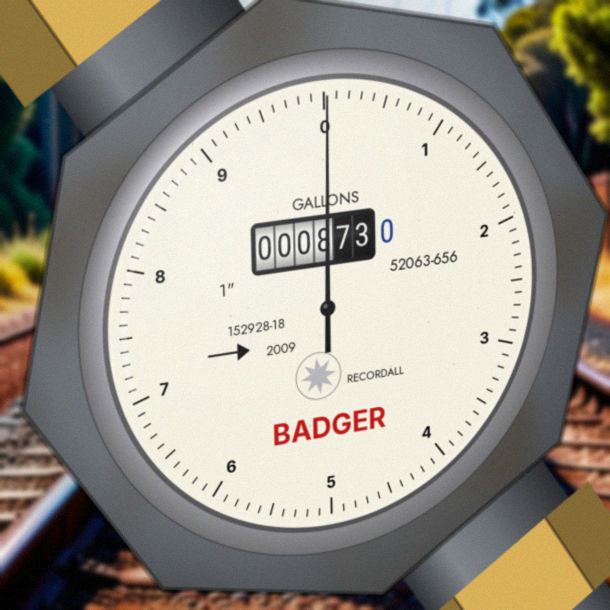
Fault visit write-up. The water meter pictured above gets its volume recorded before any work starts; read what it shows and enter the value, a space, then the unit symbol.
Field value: 8730.0 gal
